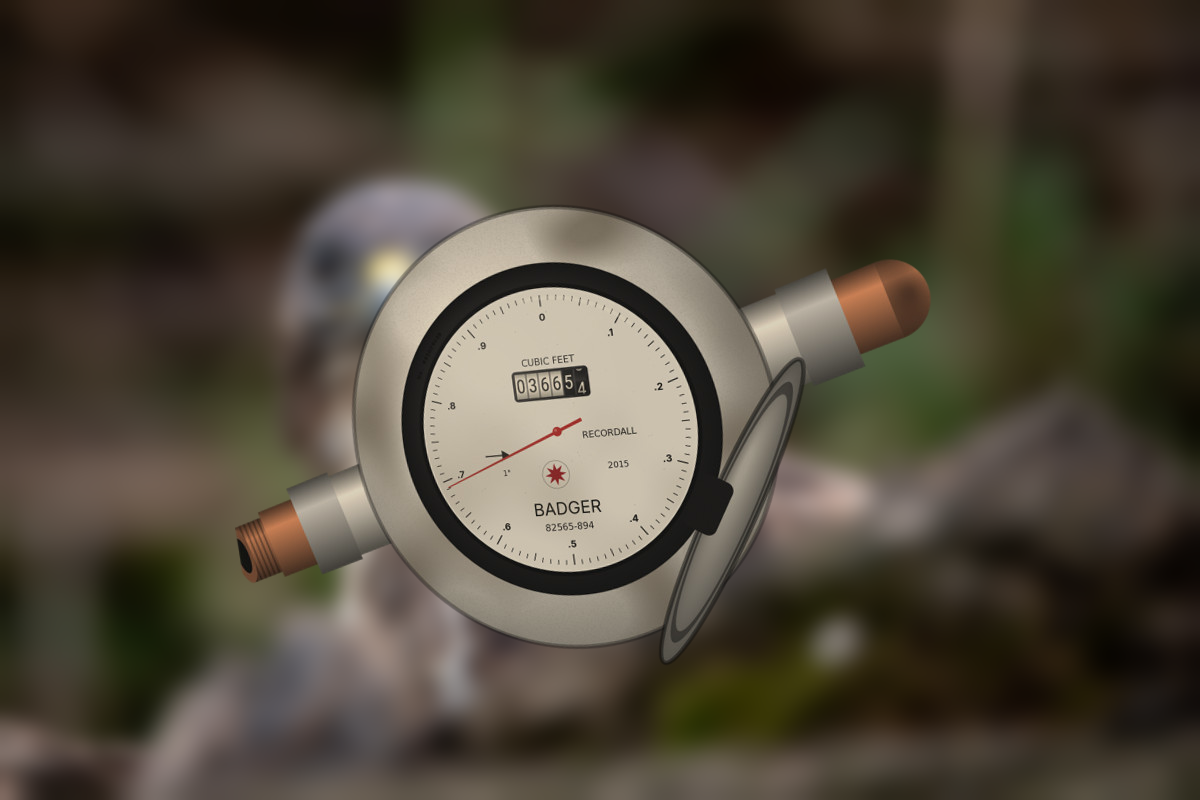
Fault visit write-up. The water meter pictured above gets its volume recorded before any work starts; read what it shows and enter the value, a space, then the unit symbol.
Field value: 36653.69 ft³
